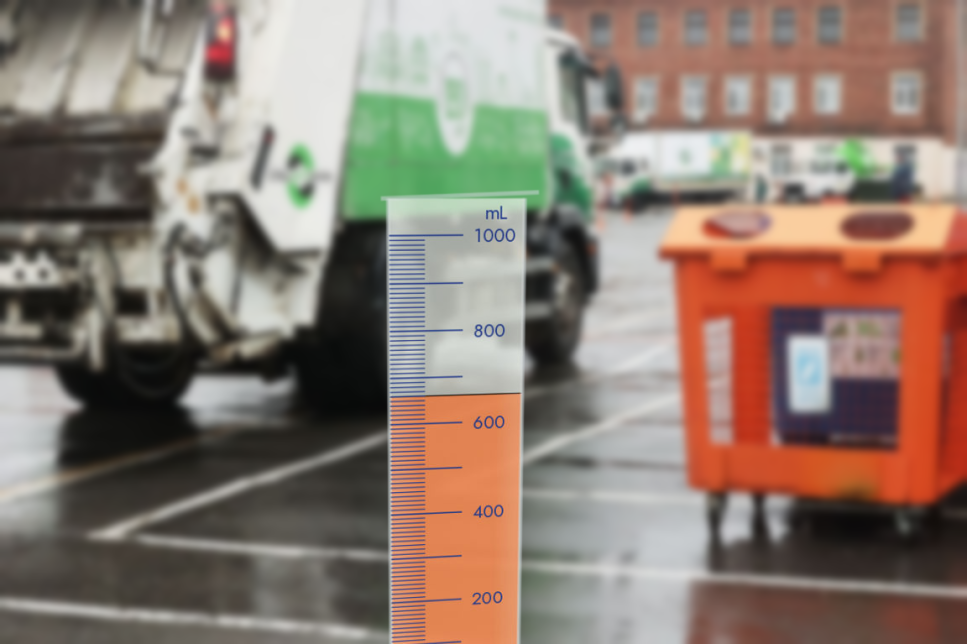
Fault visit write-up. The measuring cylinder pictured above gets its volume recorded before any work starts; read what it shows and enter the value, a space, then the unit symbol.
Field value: 660 mL
